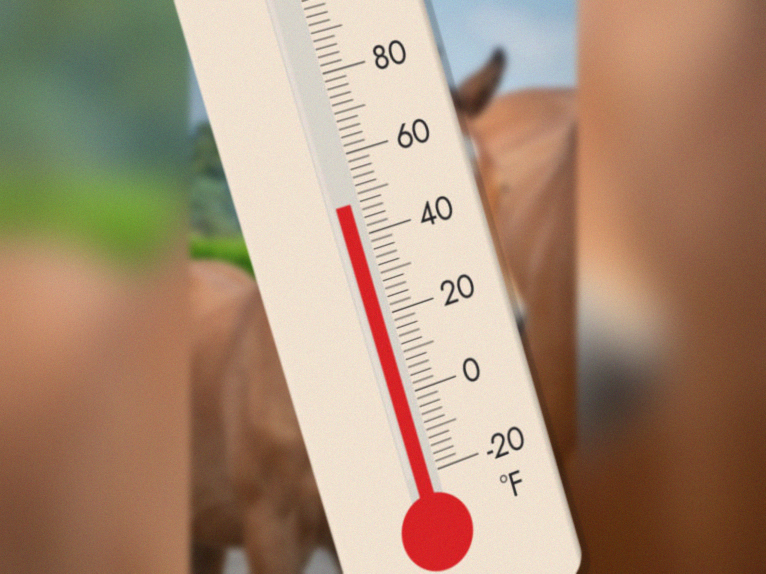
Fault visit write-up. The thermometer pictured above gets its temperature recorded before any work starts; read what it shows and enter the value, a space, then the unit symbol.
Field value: 48 °F
